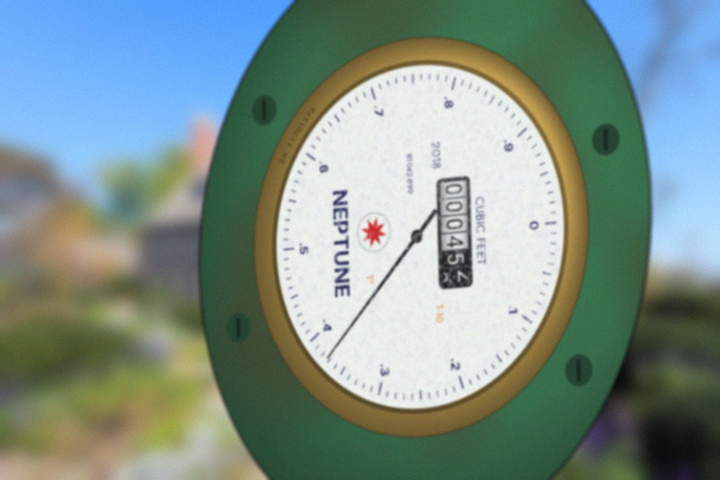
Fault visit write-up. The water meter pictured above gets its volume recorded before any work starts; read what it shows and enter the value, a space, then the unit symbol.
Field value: 452.37 ft³
